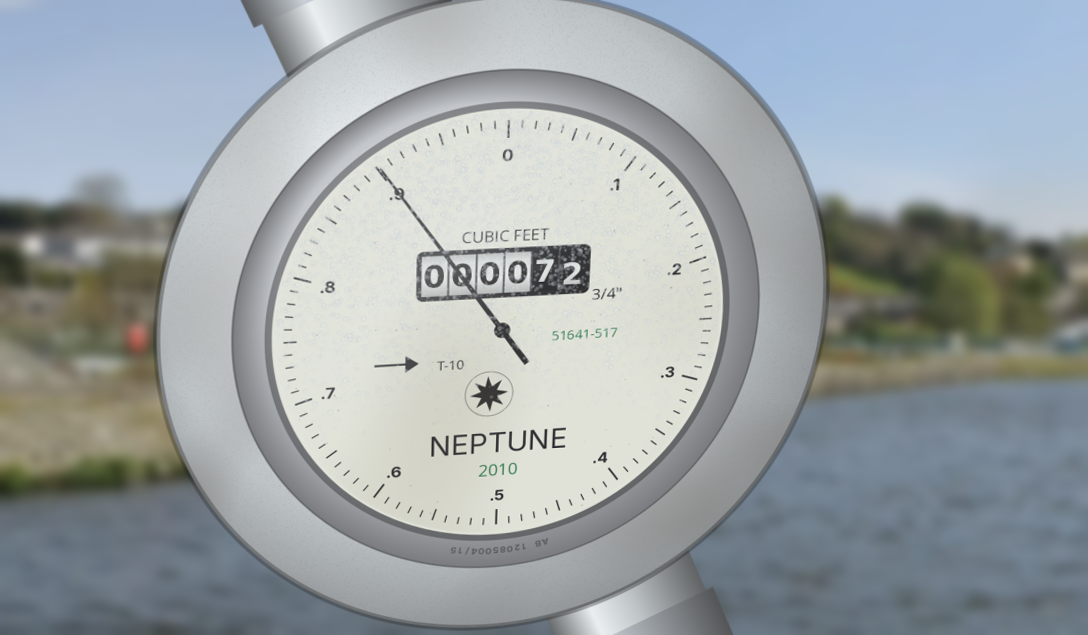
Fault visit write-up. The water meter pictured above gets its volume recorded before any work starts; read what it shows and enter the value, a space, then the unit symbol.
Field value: 71.90 ft³
